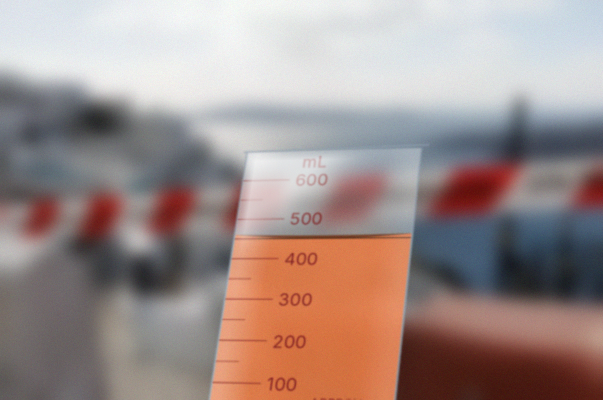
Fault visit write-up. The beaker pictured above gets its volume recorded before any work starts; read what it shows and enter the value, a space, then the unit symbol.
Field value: 450 mL
